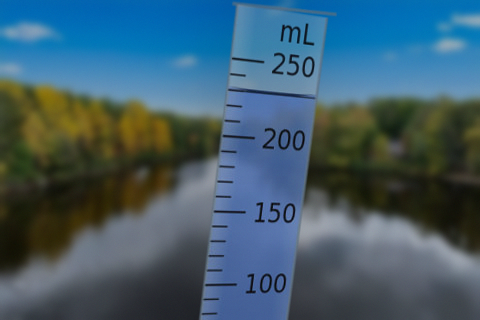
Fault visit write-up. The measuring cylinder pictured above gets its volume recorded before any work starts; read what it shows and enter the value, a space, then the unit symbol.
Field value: 230 mL
